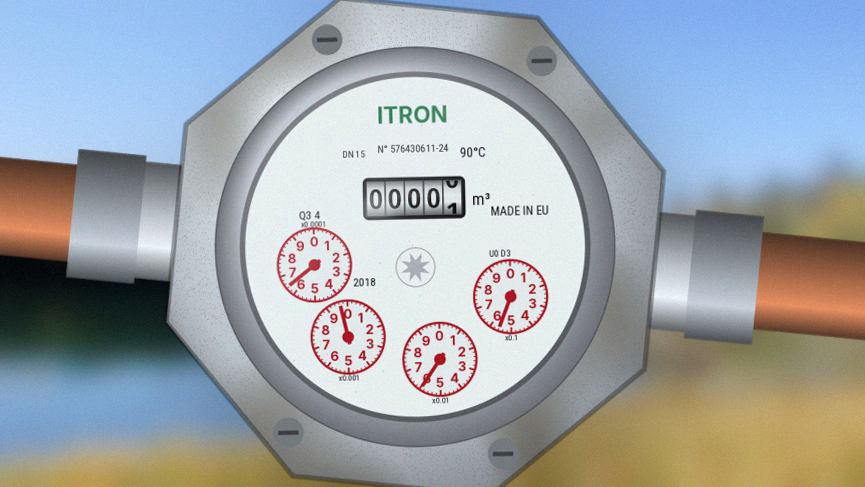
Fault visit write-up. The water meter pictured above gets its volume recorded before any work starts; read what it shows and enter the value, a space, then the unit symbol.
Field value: 0.5596 m³
